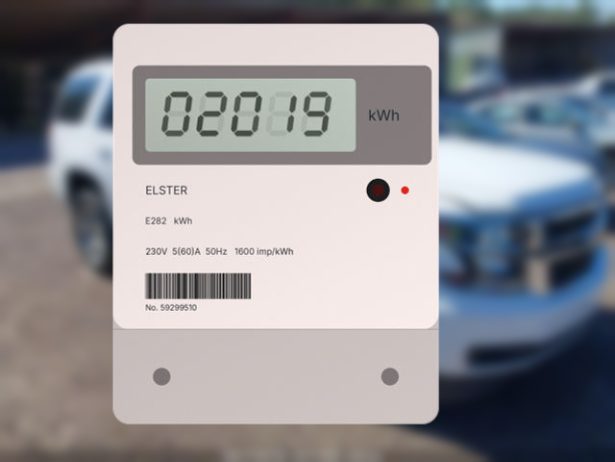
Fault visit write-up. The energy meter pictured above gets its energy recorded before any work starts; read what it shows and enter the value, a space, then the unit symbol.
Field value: 2019 kWh
